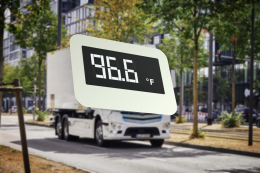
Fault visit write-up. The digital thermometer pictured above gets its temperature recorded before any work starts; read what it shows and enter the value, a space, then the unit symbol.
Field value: 96.6 °F
